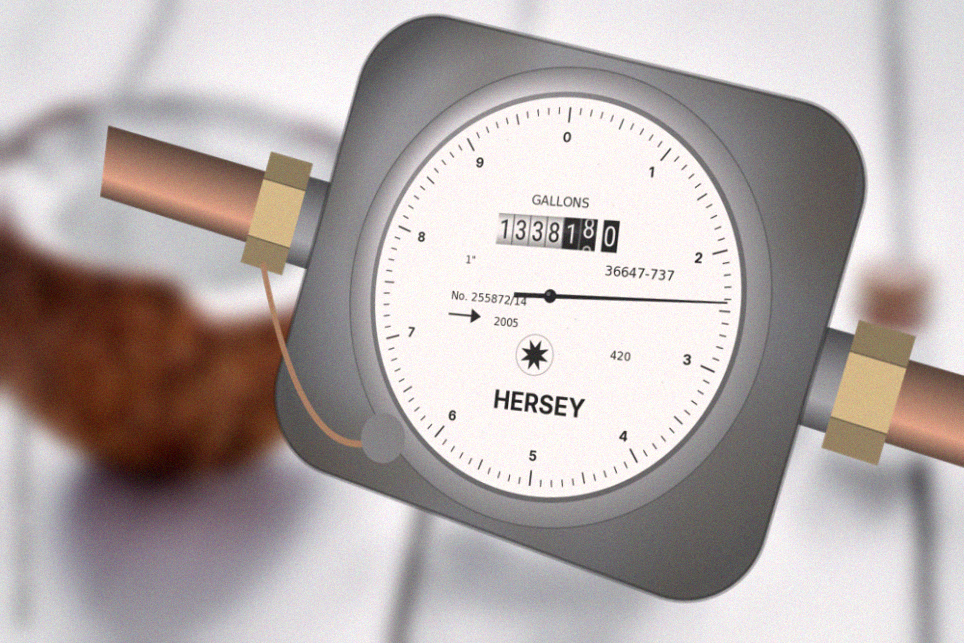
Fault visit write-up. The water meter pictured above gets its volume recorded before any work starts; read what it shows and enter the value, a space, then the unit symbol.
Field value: 1338182.4 gal
